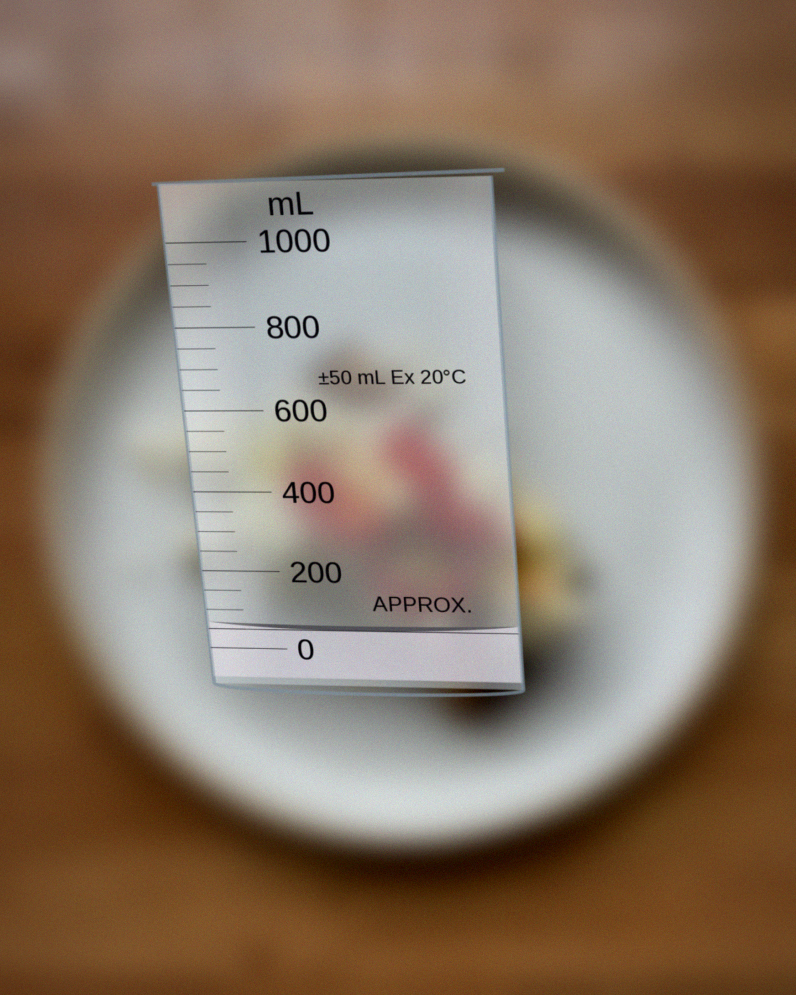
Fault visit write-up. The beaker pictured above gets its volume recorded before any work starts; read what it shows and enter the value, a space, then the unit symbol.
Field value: 50 mL
